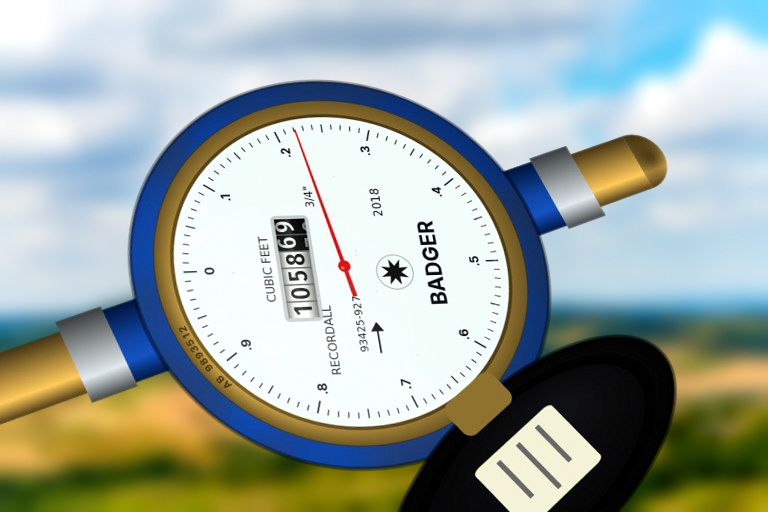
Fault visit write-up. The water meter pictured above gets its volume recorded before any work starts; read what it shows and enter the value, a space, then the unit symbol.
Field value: 105869.22 ft³
